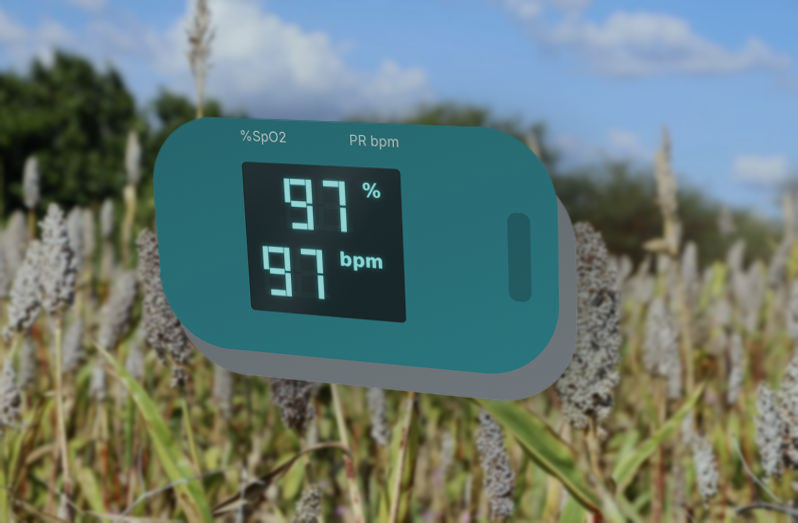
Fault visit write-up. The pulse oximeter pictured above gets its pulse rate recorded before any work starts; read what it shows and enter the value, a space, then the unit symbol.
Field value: 97 bpm
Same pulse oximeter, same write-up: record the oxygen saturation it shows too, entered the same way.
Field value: 97 %
